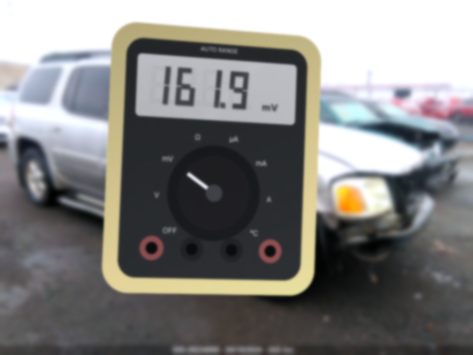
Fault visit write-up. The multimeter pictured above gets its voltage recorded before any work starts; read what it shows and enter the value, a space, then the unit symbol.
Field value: 161.9 mV
